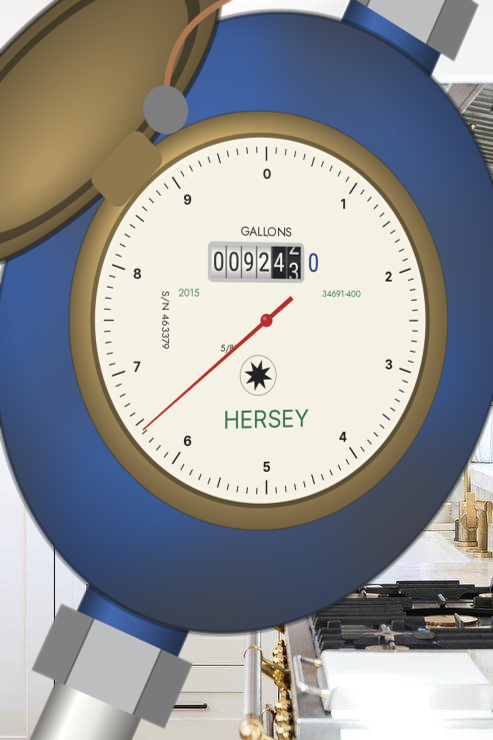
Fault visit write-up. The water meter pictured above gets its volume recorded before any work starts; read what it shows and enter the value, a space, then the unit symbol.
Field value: 92426.4 gal
